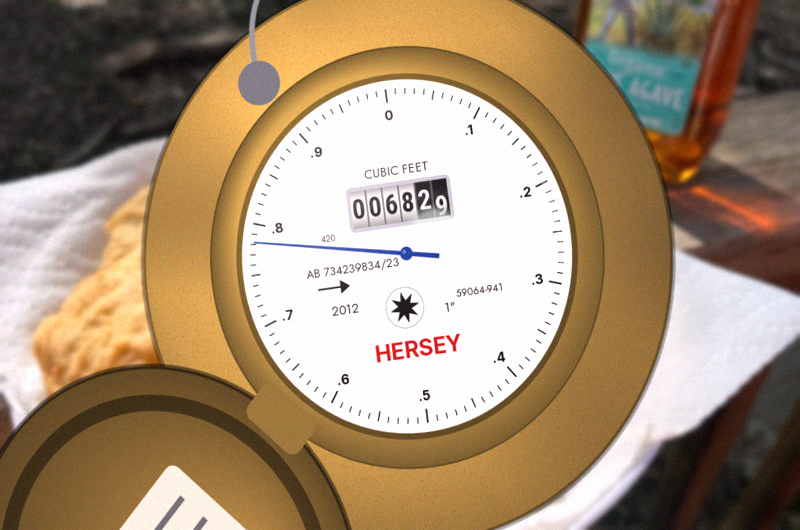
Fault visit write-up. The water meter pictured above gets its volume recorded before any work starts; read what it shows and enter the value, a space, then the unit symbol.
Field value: 6828.78 ft³
